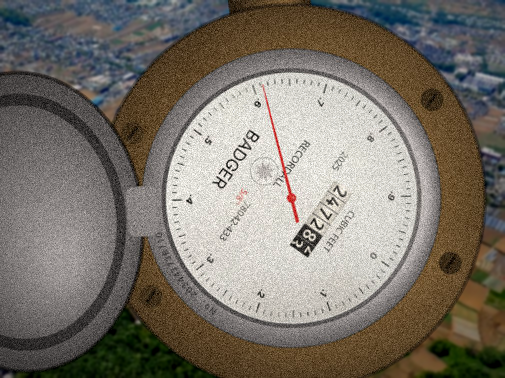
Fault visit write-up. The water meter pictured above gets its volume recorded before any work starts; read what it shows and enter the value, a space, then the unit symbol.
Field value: 247282.61 ft³
